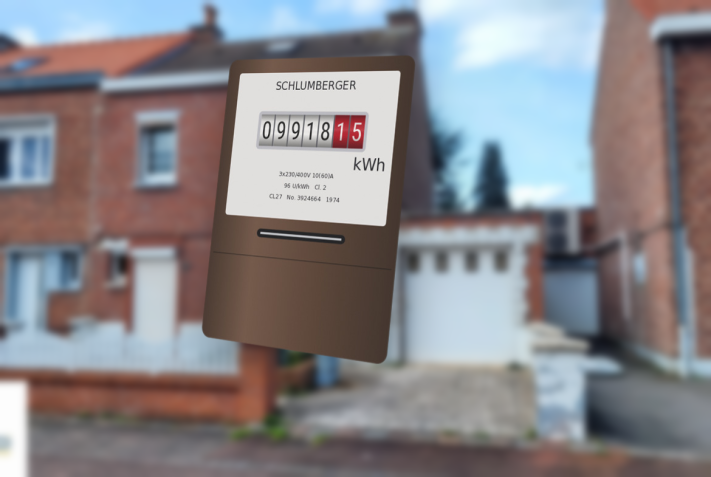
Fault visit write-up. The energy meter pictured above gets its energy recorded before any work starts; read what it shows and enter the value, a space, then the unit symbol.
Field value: 9918.15 kWh
